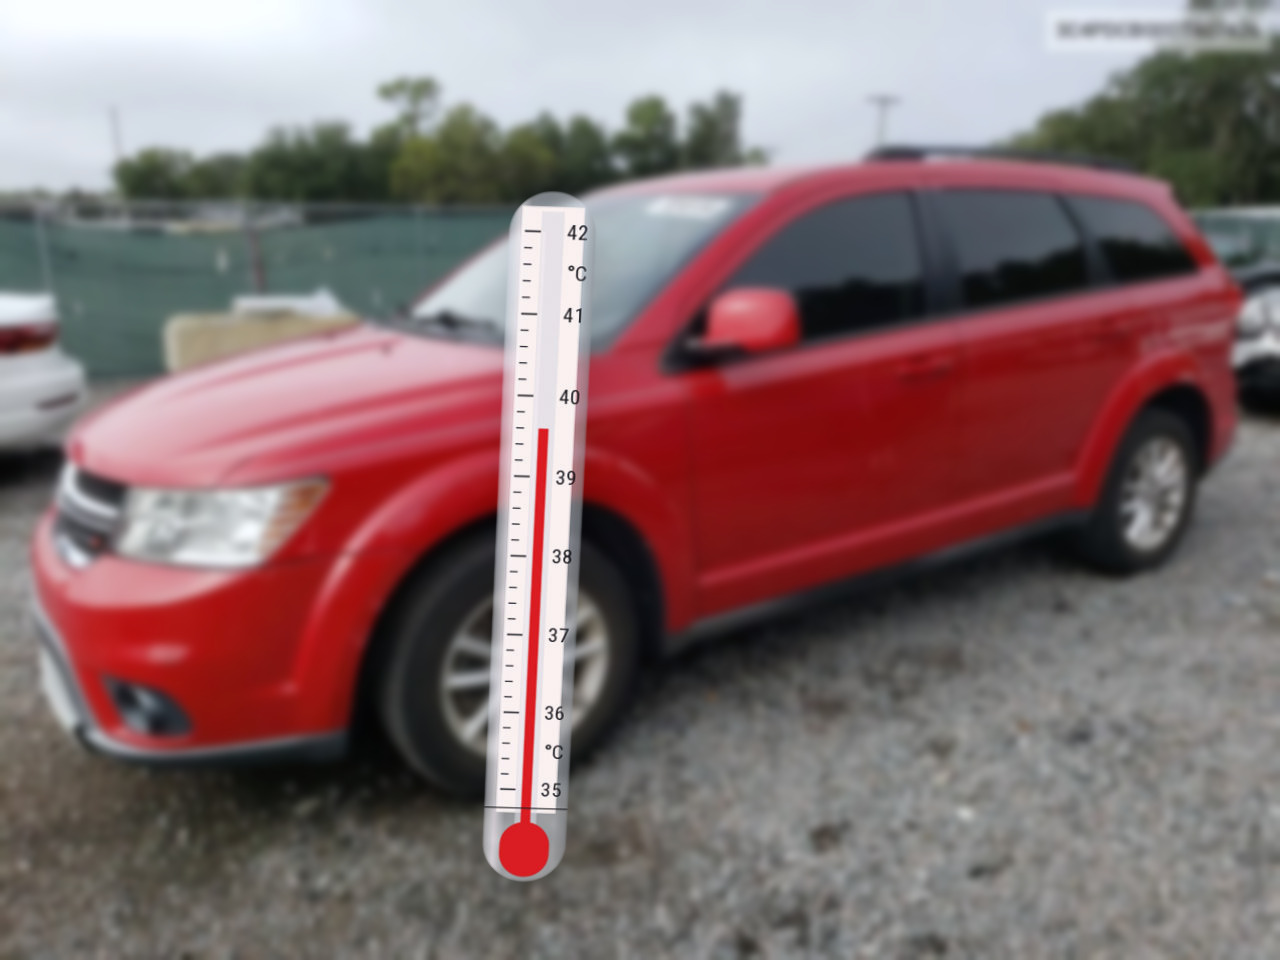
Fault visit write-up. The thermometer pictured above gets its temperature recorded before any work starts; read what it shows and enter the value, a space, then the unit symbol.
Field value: 39.6 °C
